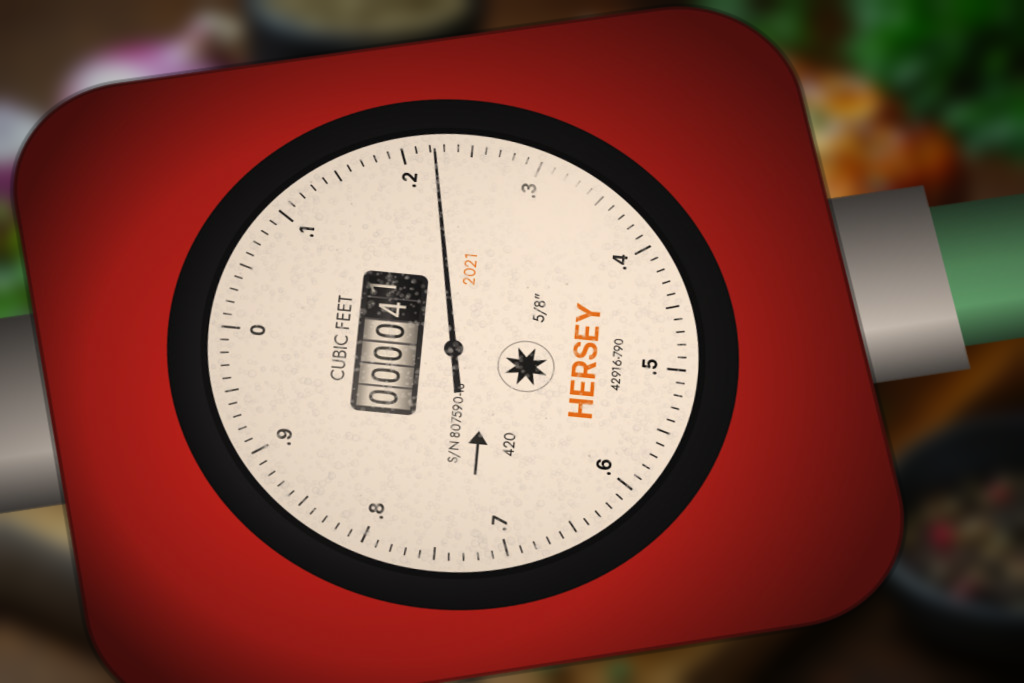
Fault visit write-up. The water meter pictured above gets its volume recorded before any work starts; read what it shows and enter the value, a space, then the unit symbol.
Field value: 41.22 ft³
